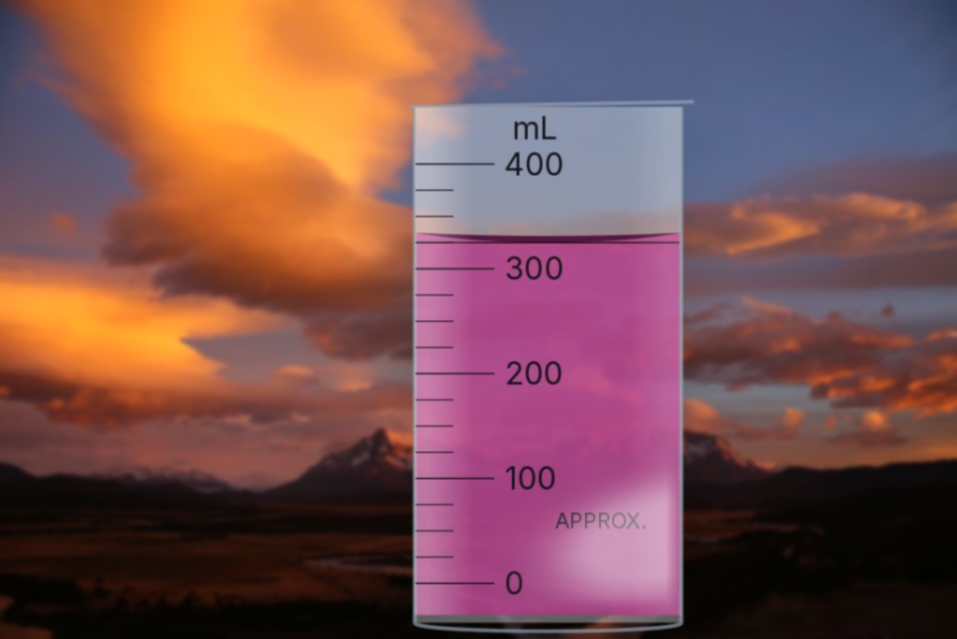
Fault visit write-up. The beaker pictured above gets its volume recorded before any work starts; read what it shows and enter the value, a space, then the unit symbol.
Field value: 325 mL
